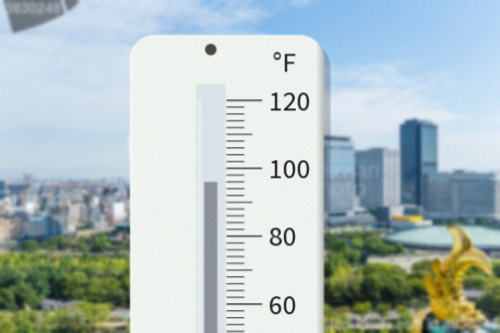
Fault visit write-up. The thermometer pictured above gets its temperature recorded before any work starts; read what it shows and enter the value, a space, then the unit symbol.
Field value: 96 °F
